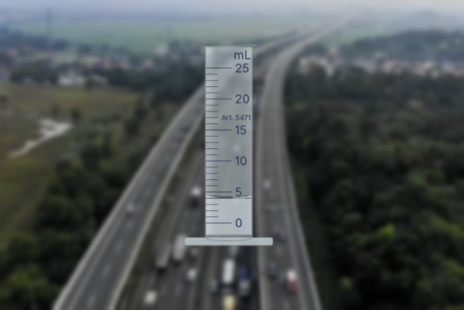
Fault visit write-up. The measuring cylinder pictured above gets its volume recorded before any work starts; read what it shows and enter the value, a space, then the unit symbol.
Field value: 4 mL
